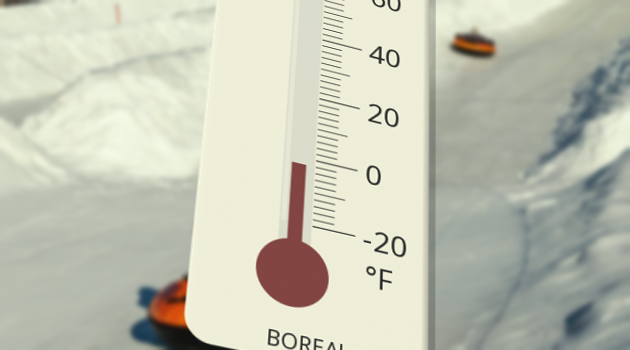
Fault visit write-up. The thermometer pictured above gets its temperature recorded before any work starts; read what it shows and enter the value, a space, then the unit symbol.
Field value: -2 °F
